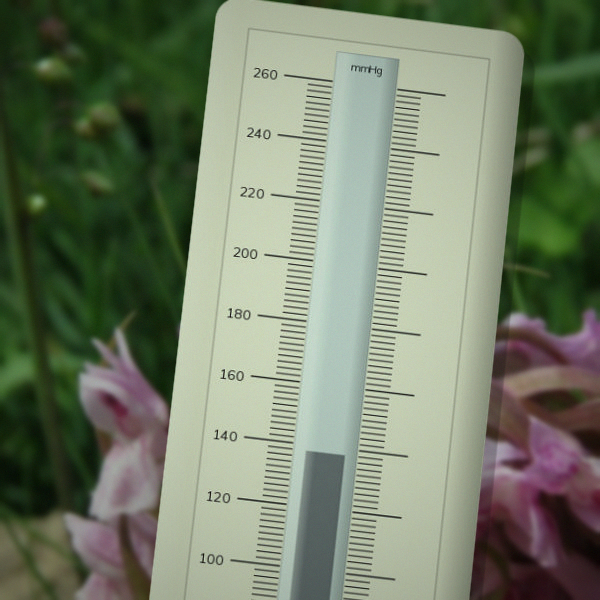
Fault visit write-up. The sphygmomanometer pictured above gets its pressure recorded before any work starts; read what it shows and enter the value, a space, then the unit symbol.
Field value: 138 mmHg
